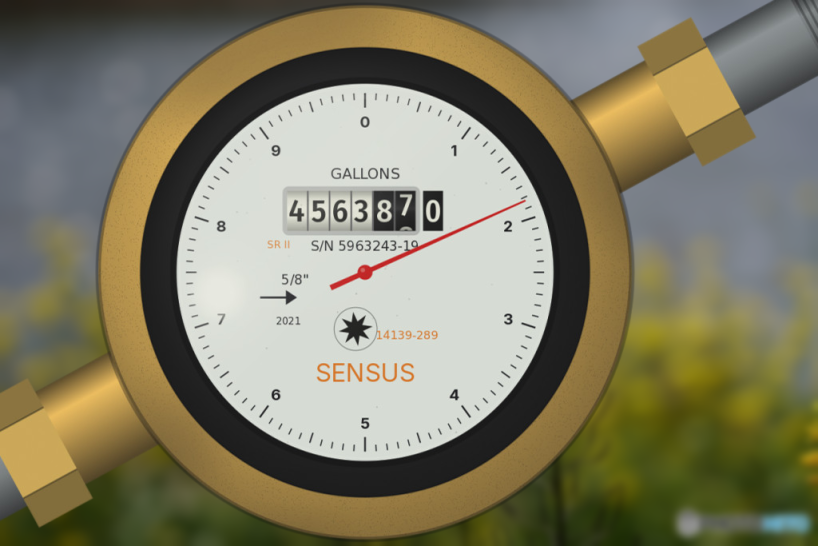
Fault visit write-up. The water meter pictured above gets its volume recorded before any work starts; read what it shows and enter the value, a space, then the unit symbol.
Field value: 4563871.8 gal
